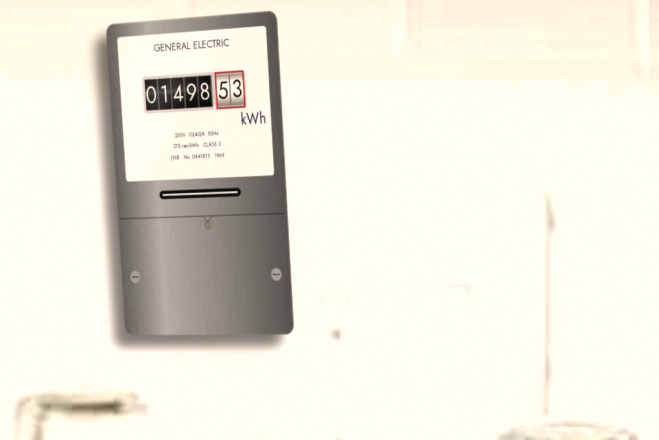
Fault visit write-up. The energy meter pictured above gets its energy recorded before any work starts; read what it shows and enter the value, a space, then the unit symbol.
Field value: 1498.53 kWh
